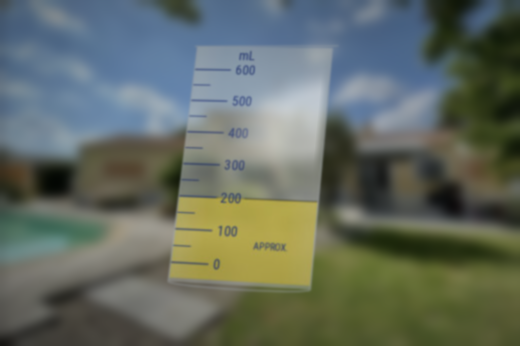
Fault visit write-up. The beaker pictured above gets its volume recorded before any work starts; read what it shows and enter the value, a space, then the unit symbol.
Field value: 200 mL
